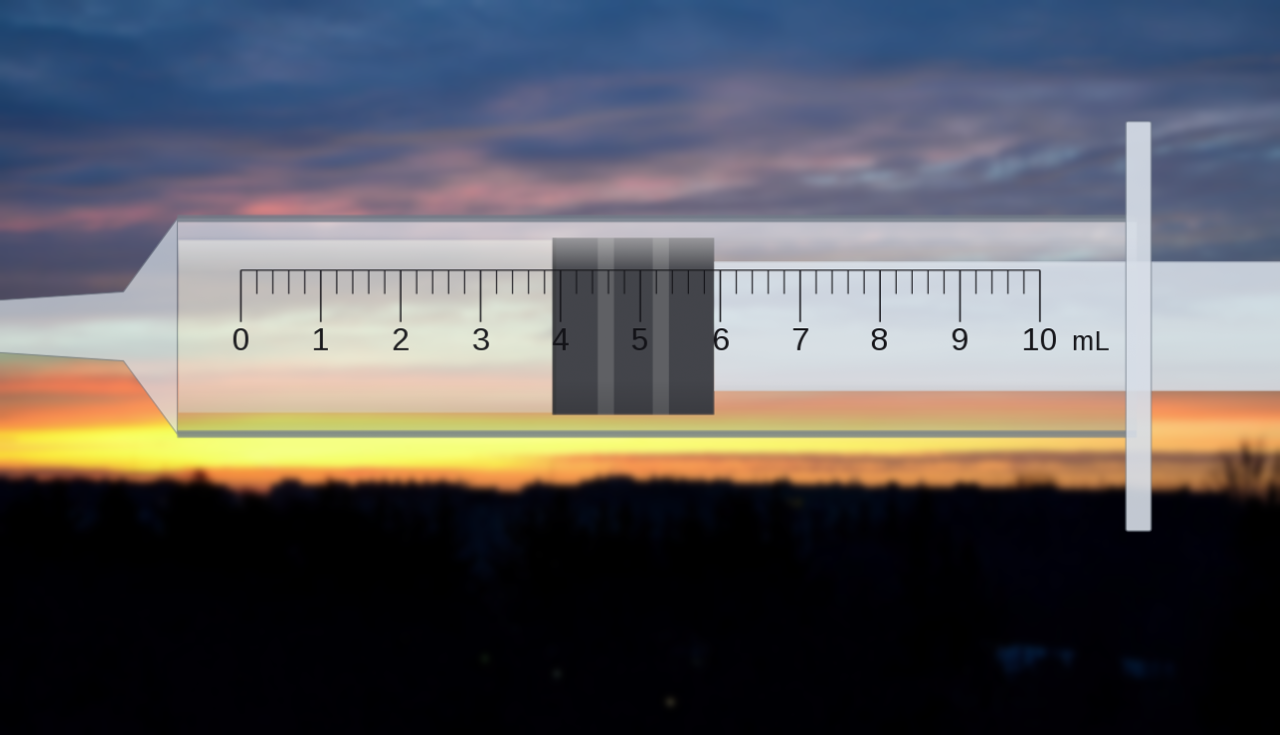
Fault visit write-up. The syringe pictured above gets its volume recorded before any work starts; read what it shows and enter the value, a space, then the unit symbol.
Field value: 3.9 mL
